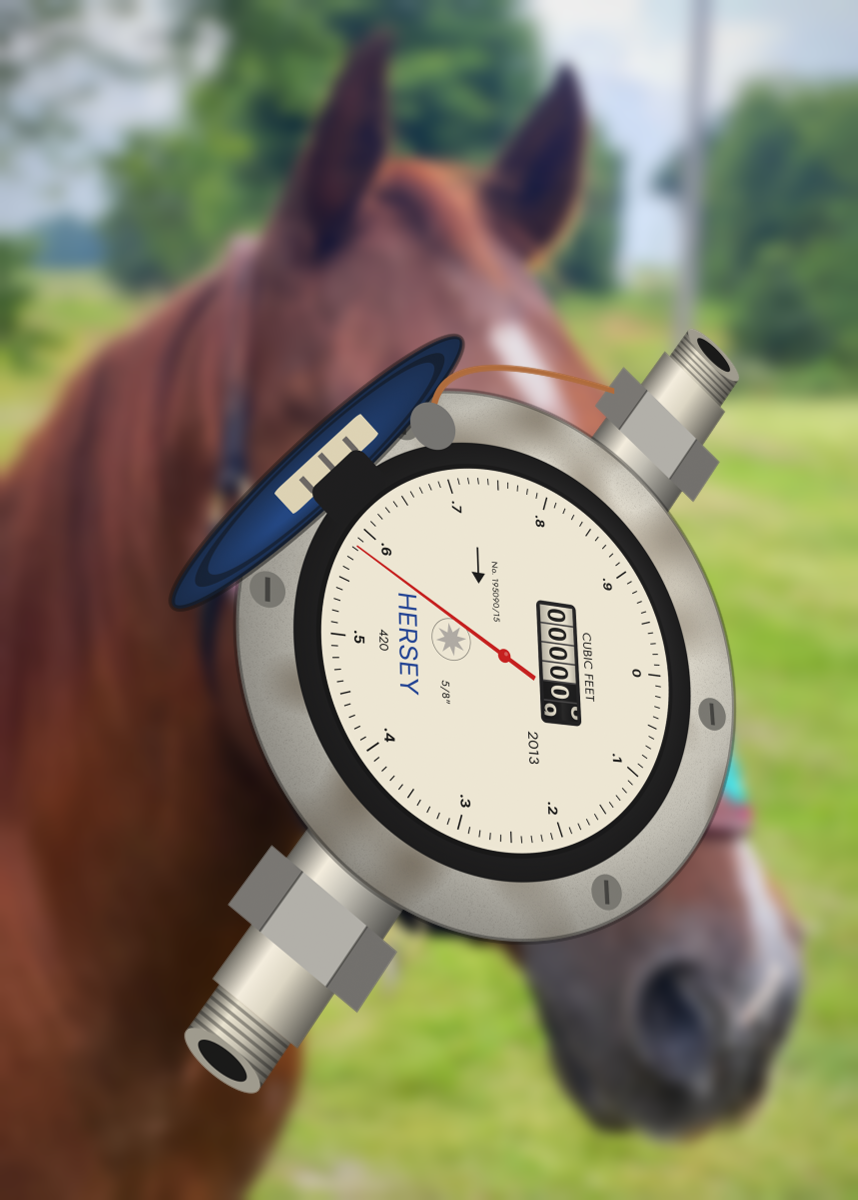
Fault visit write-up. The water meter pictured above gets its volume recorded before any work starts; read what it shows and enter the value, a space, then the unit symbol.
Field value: 8.58 ft³
